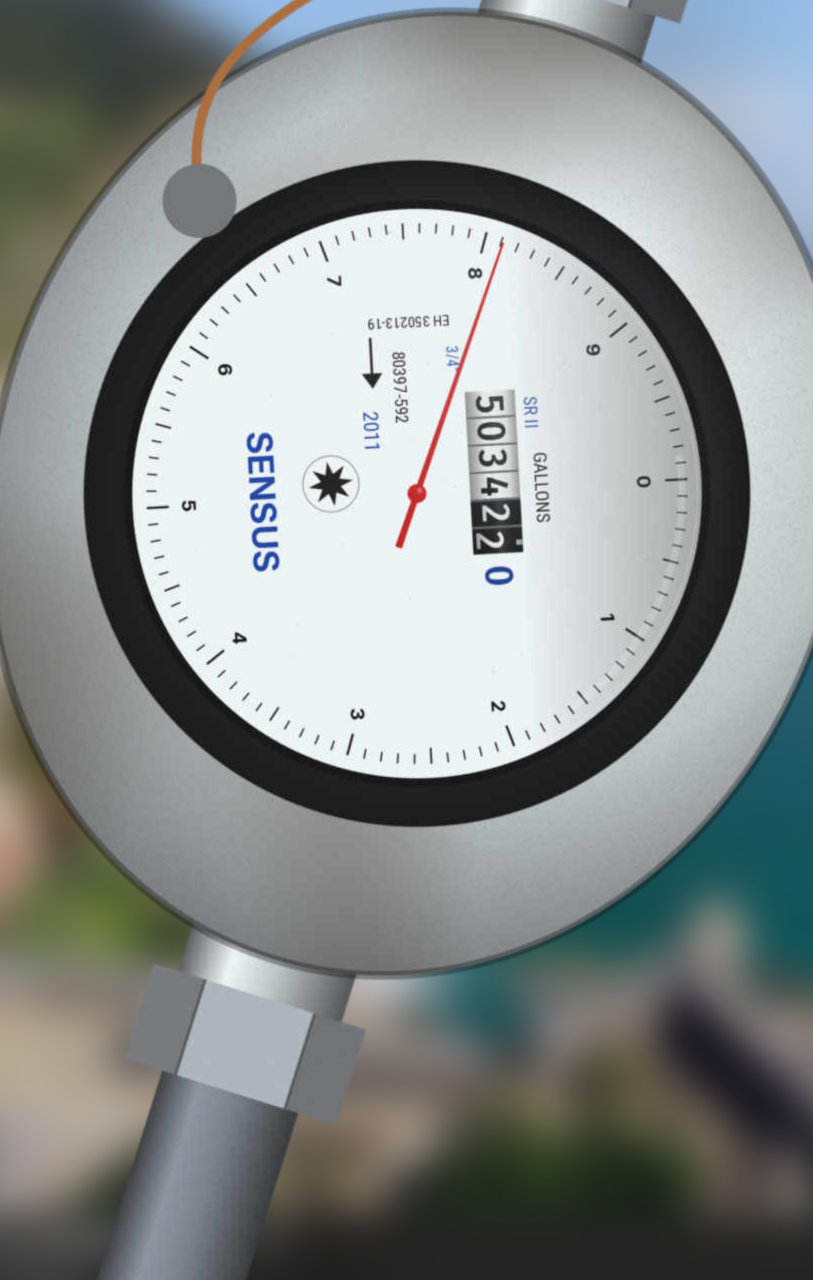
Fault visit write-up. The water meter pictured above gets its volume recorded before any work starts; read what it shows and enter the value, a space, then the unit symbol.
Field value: 5034218.1 gal
